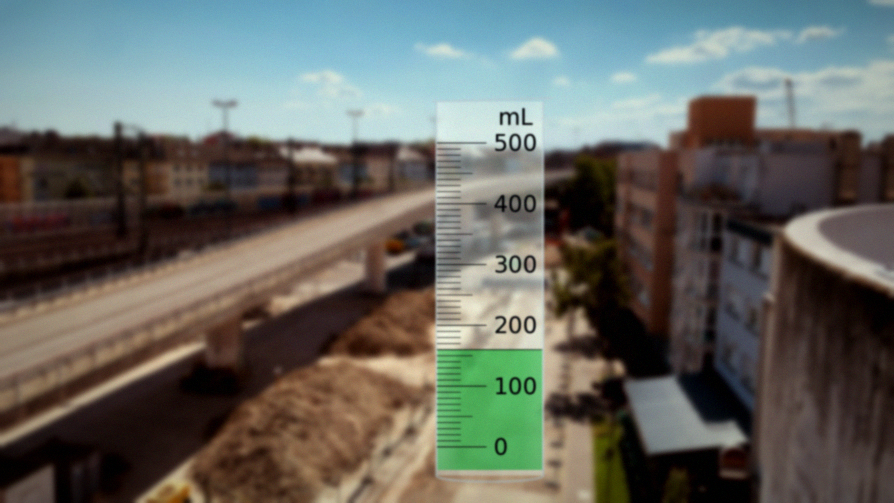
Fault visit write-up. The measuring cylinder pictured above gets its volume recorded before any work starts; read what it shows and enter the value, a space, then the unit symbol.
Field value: 160 mL
